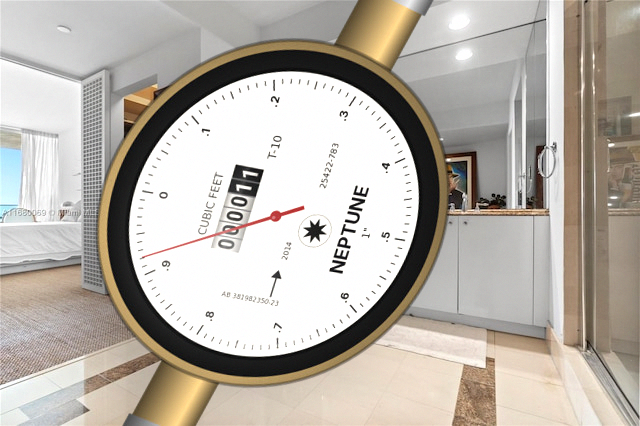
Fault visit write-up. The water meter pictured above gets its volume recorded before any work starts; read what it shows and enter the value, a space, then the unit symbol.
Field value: 10.92 ft³
